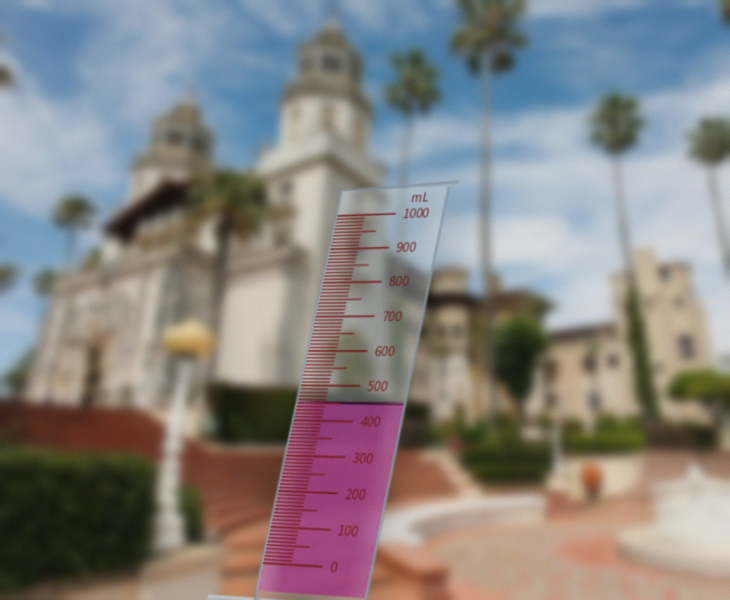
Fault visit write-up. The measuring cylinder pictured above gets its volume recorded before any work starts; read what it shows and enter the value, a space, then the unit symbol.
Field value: 450 mL
